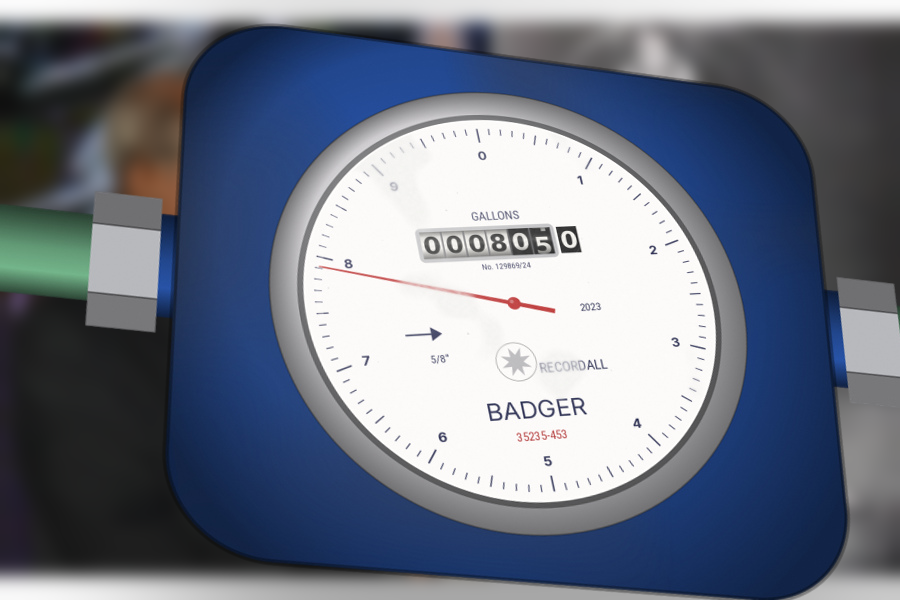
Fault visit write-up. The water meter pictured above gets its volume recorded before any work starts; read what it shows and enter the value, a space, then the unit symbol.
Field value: 8047.9 gal
